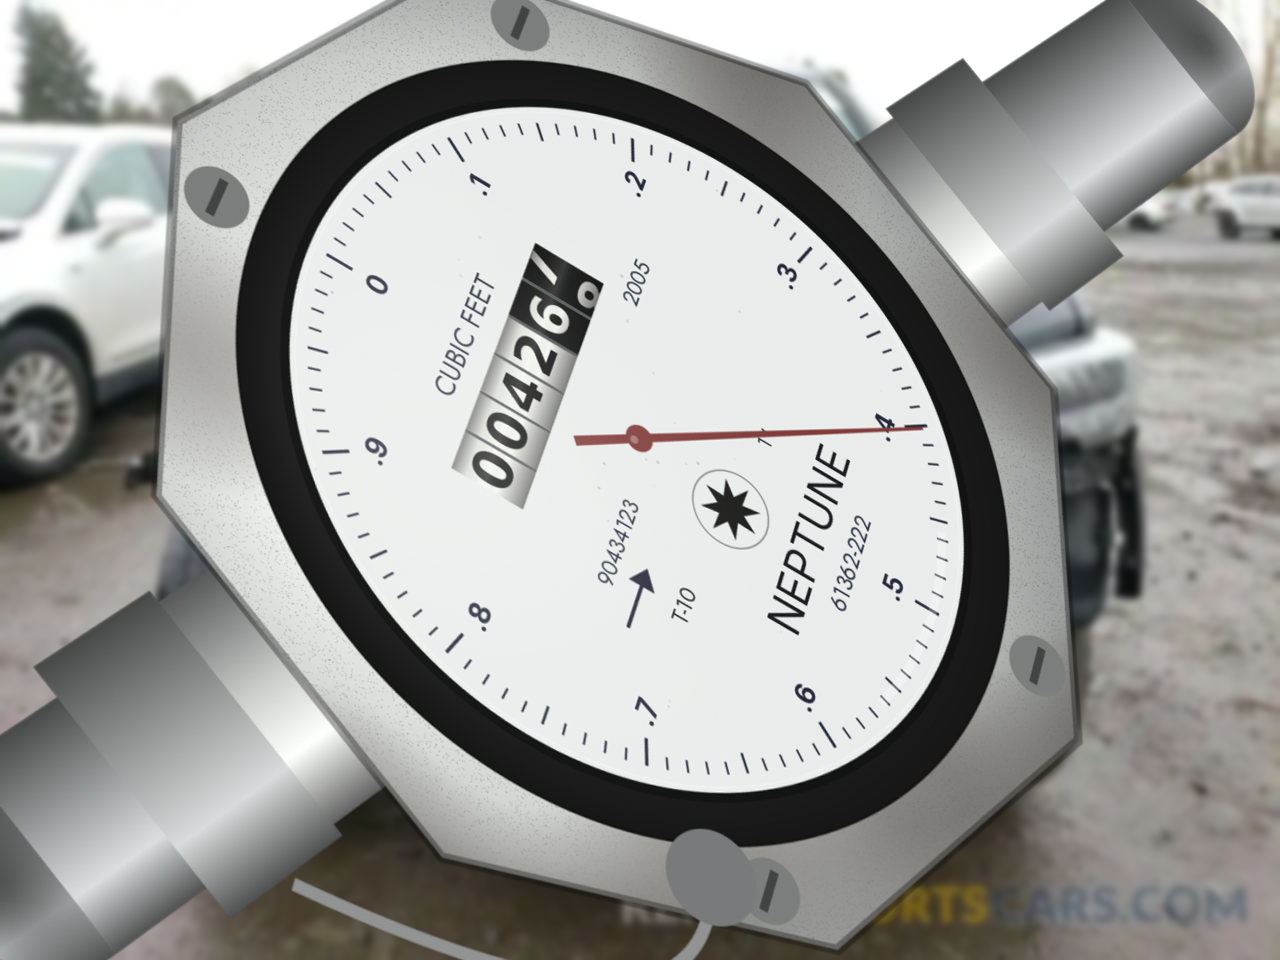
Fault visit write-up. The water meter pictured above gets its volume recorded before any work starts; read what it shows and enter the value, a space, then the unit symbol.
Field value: 4267.40 ft³
